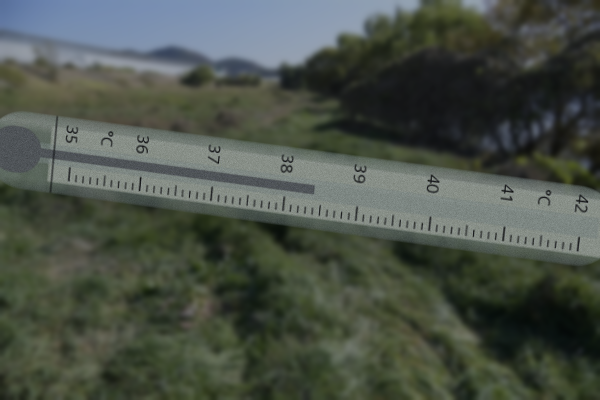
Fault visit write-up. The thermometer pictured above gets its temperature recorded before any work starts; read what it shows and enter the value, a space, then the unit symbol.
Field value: 38.4 °C
